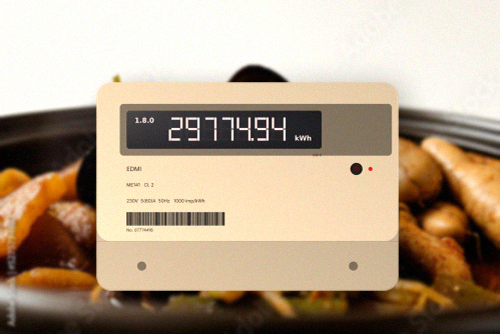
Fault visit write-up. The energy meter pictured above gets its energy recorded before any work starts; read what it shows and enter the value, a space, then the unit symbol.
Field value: 29774.94 kWh
